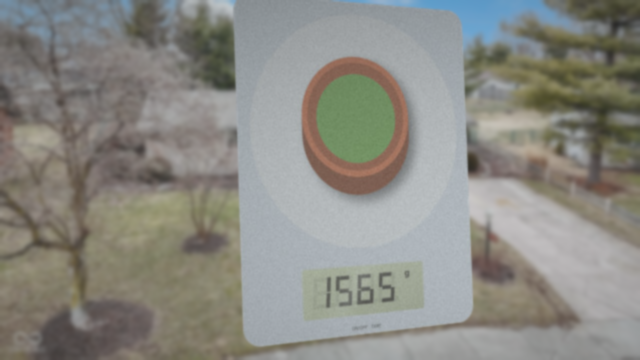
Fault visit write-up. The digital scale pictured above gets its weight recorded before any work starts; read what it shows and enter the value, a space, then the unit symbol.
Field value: 1565 g
